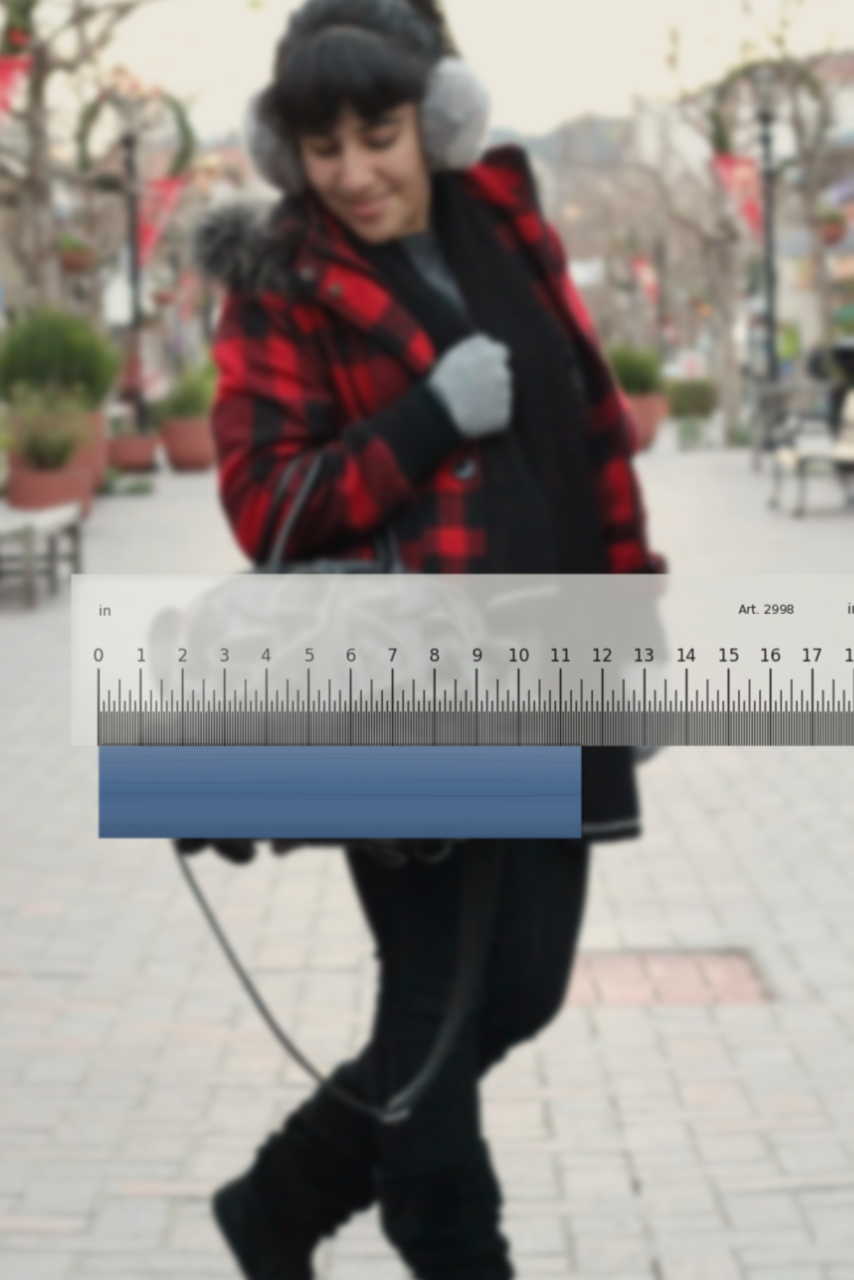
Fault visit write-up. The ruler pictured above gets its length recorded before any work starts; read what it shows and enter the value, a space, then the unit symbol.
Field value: 11.5 in
